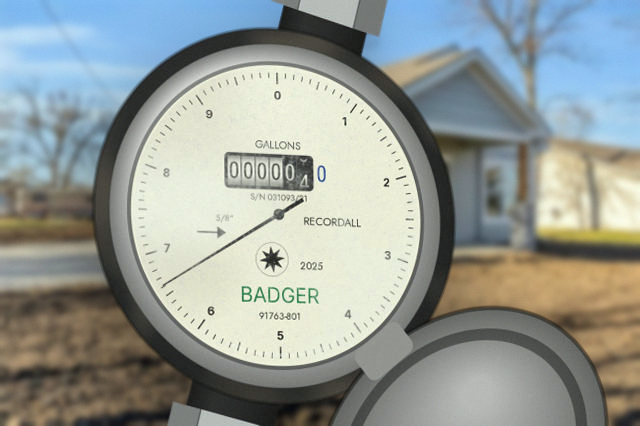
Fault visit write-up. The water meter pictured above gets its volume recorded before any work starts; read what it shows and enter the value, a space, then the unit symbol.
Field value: 36.6 gal
